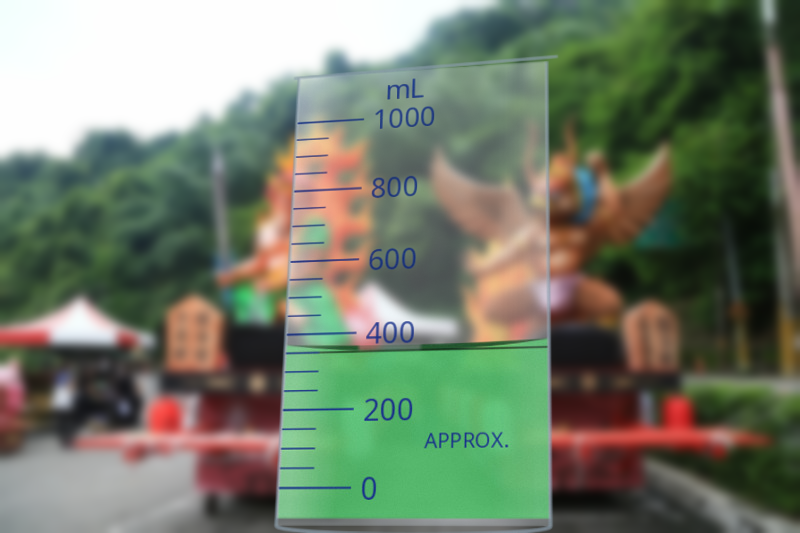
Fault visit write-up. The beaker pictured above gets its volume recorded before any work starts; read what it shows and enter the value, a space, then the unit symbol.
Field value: 350 mL
